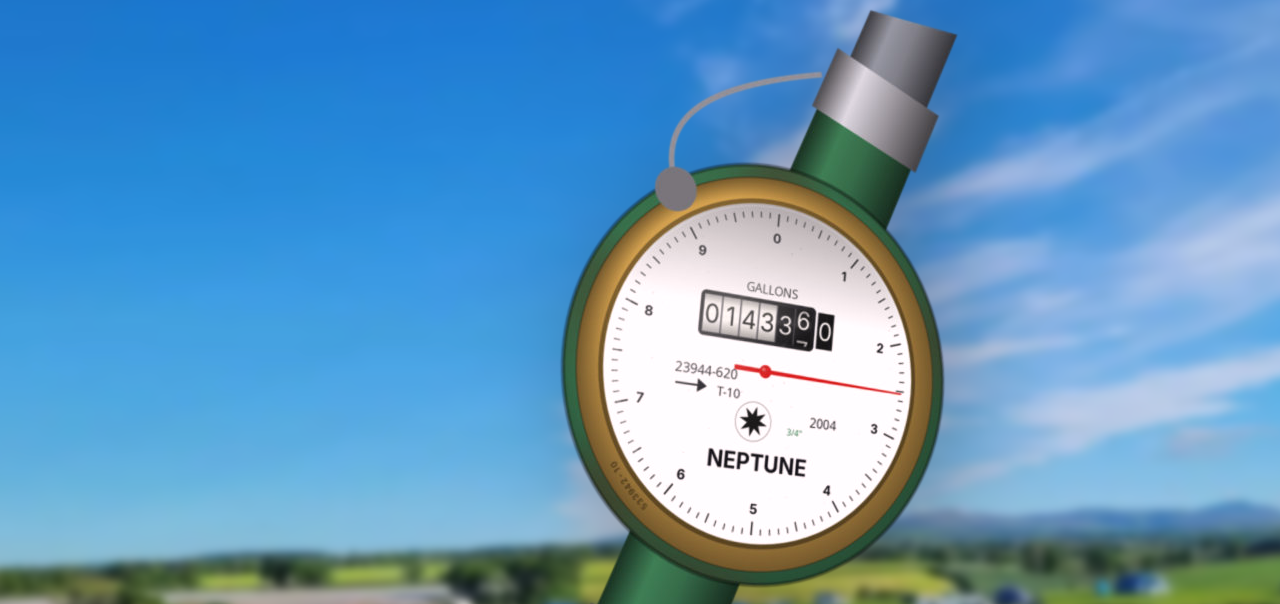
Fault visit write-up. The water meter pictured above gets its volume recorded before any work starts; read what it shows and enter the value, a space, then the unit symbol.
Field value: 143362.5 gal
